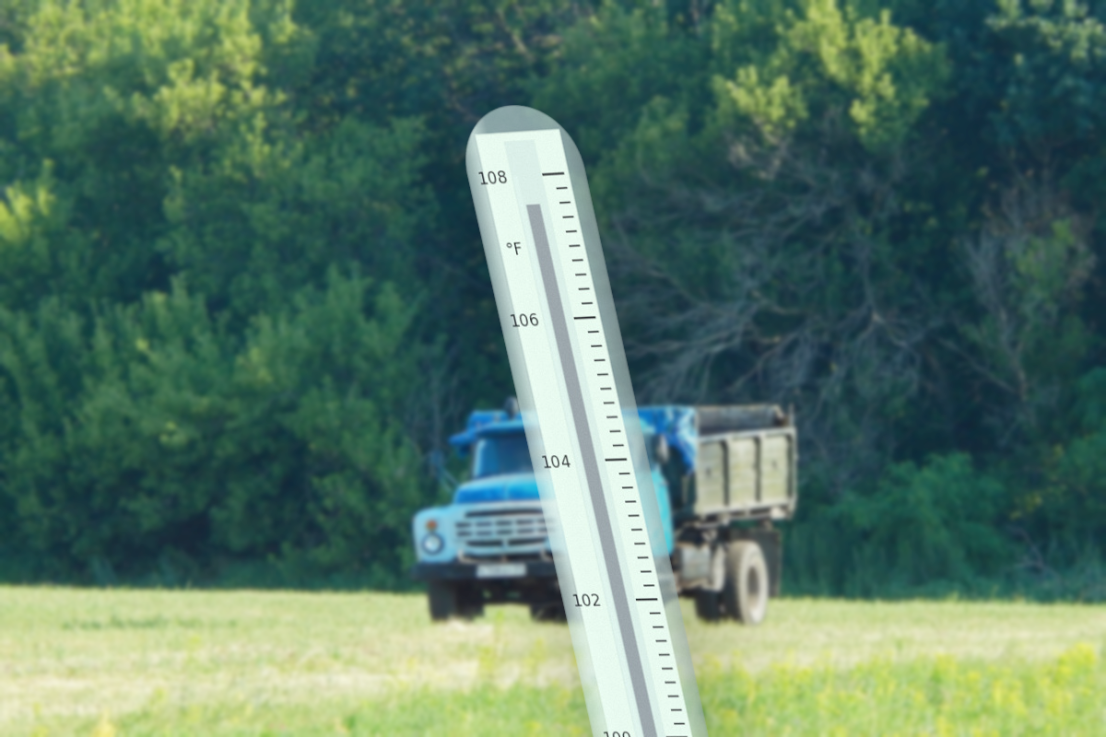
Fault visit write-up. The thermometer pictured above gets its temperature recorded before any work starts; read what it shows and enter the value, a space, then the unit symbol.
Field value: 107.6 °F
